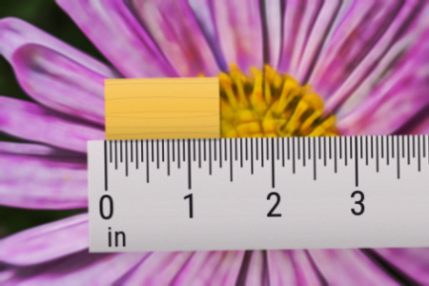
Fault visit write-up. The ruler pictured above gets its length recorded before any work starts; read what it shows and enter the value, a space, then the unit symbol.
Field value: 1.375 in
